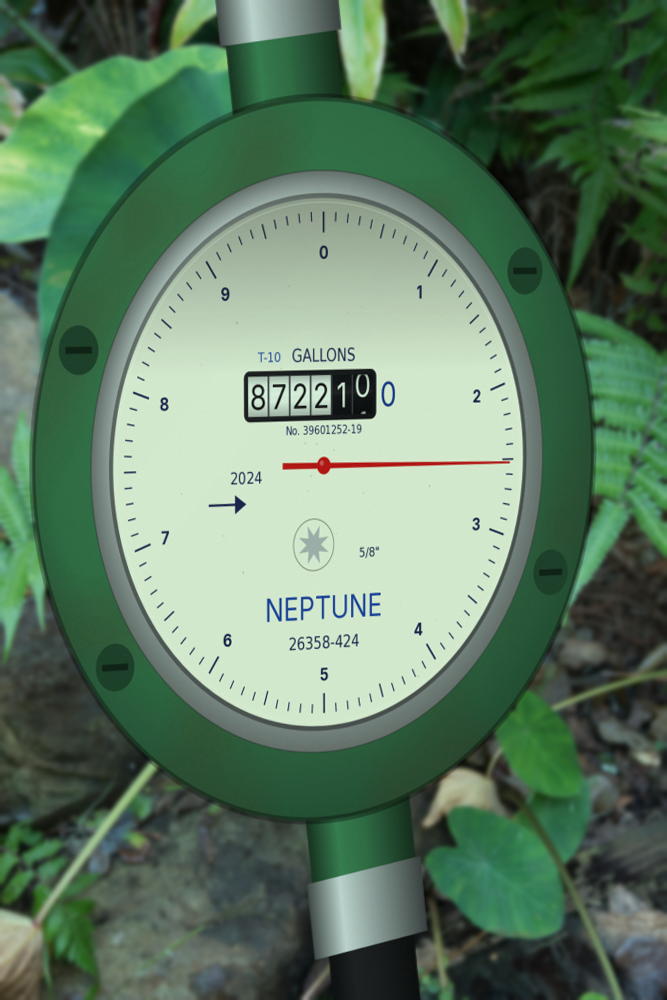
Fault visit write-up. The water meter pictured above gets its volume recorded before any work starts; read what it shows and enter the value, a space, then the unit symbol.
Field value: 8722102.5 gal
